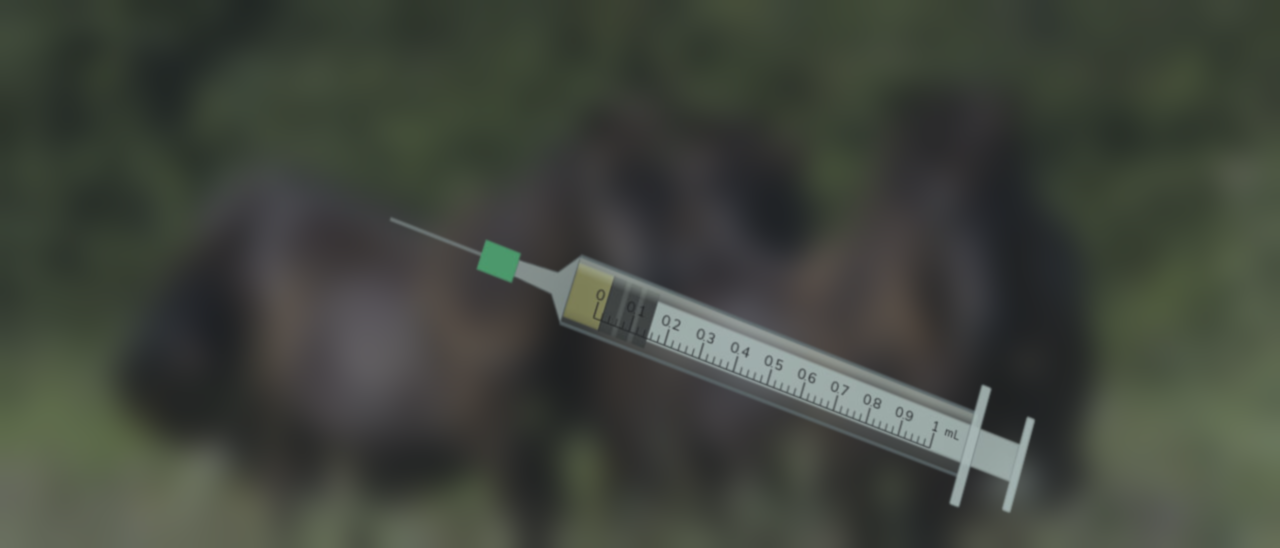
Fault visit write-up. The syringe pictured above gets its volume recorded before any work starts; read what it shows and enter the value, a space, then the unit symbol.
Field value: 0.02 mL
